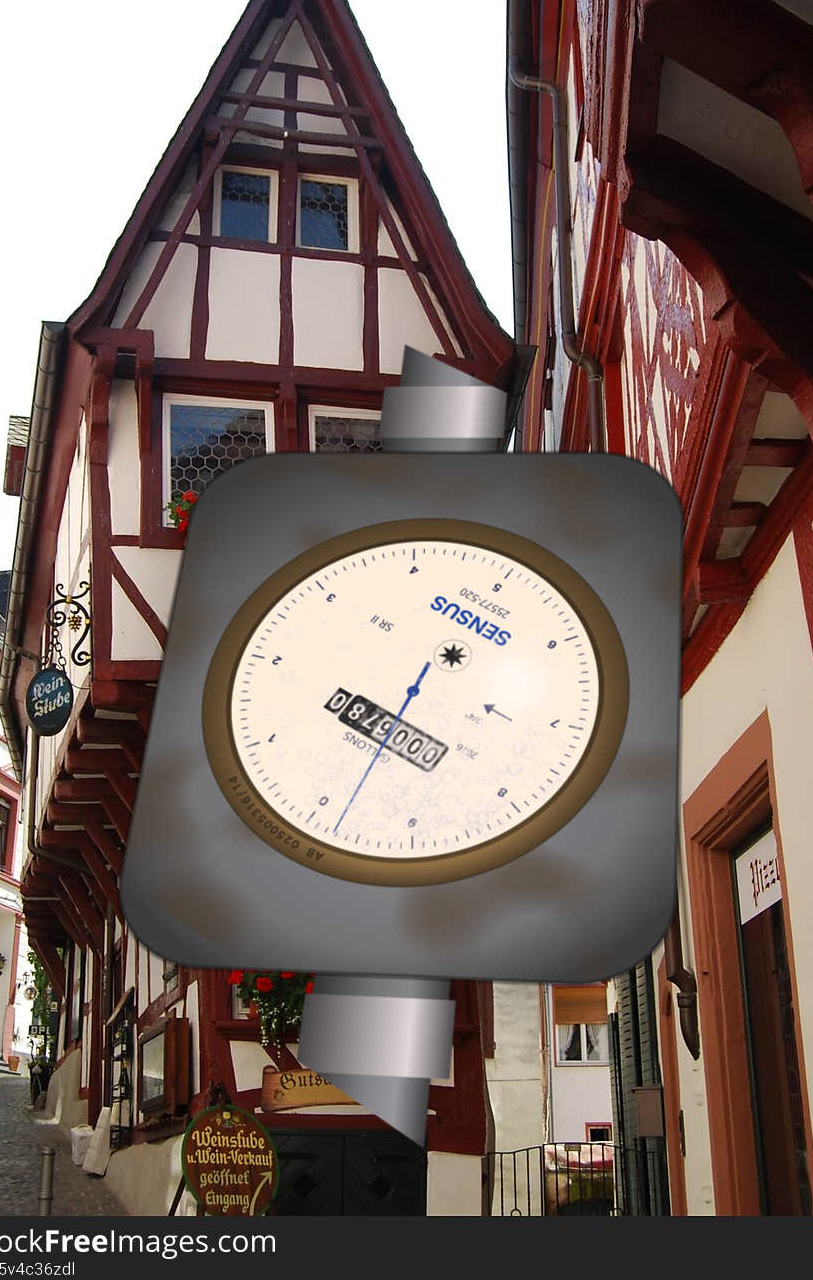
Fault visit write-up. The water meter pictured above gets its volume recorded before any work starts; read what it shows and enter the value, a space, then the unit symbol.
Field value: 6779.7 gal
